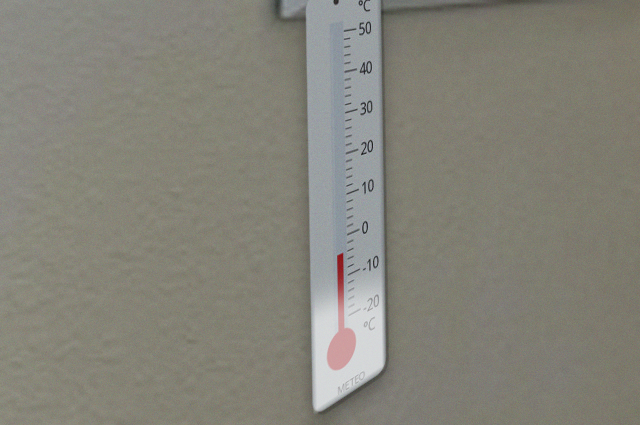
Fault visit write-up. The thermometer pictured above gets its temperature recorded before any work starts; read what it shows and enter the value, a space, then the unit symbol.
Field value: -4 °C
